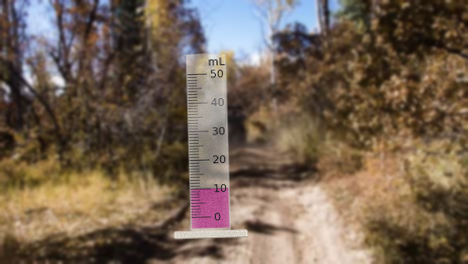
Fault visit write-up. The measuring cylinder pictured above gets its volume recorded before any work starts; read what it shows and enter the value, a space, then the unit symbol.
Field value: 10 mL
